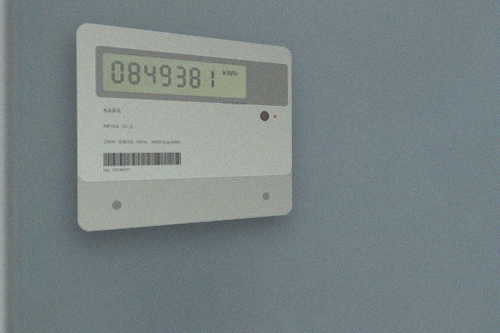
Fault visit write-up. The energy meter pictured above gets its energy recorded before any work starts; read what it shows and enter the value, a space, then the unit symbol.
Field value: 849381 kWh
